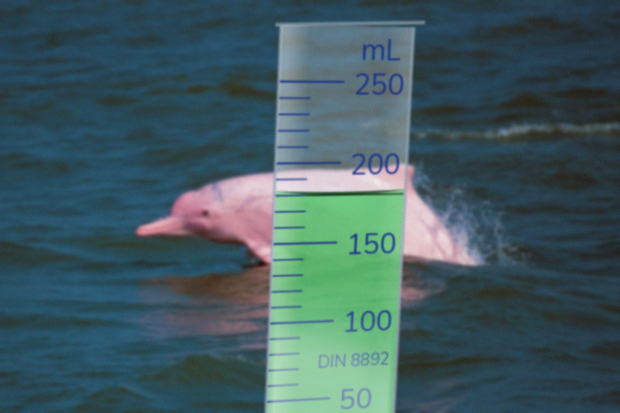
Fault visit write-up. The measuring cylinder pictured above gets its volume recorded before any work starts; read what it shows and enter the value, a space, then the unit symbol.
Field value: 180 mL
